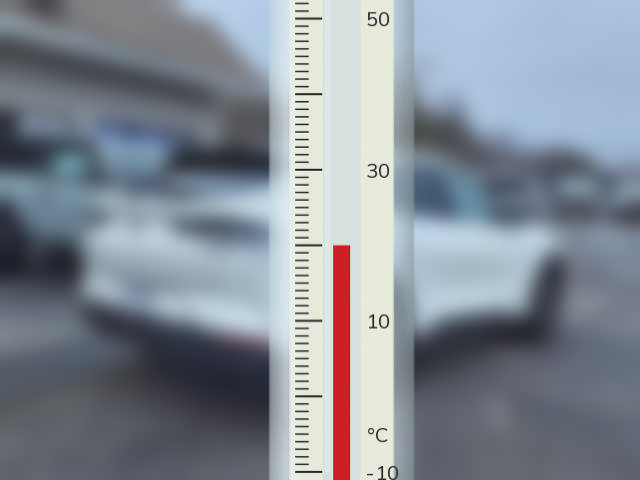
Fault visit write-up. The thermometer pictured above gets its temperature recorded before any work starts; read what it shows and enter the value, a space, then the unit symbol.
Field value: 20 °C
